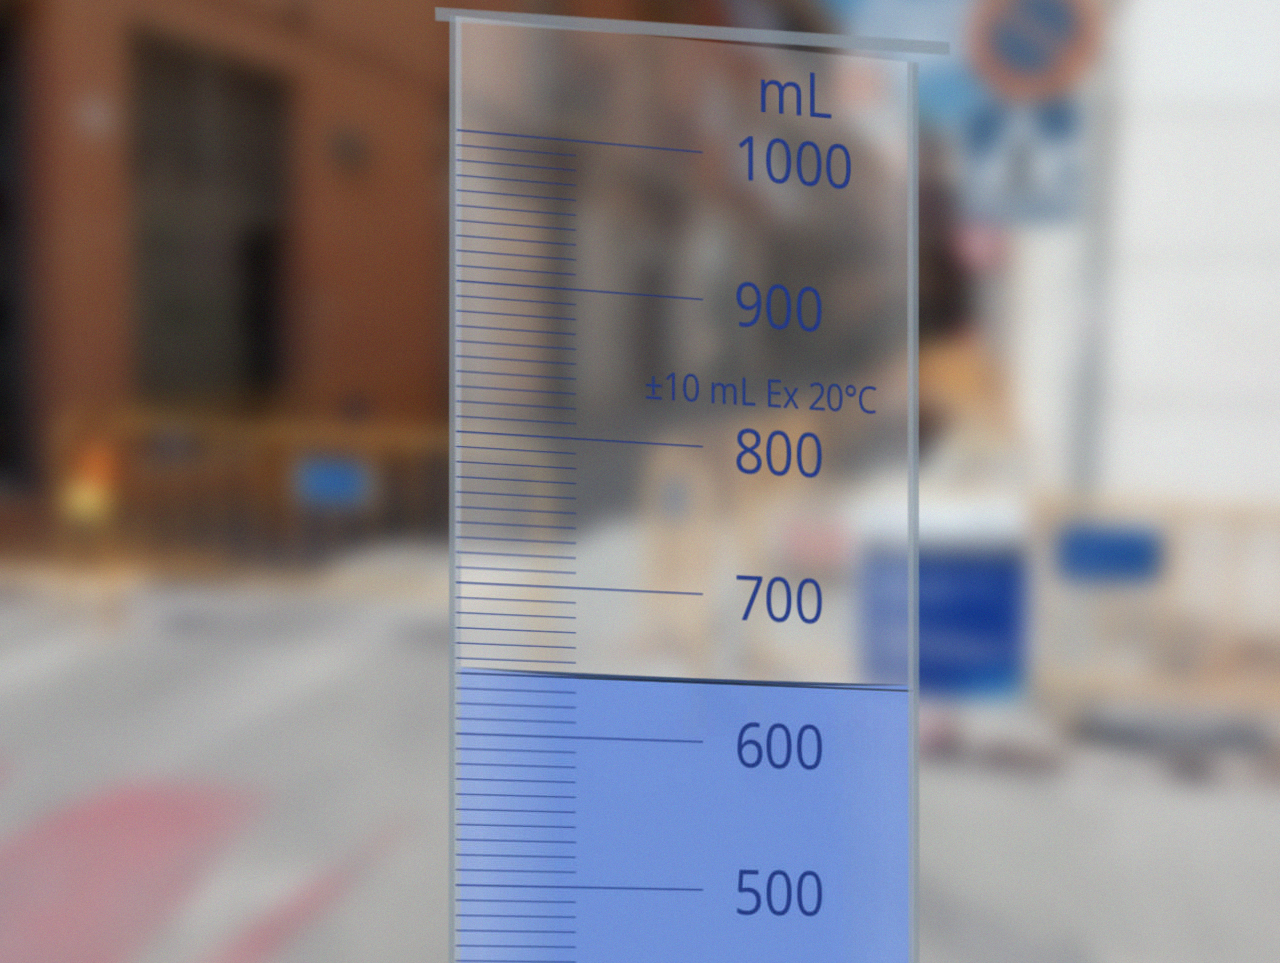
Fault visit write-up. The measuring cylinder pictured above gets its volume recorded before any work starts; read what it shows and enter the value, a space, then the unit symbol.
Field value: 640 mL
